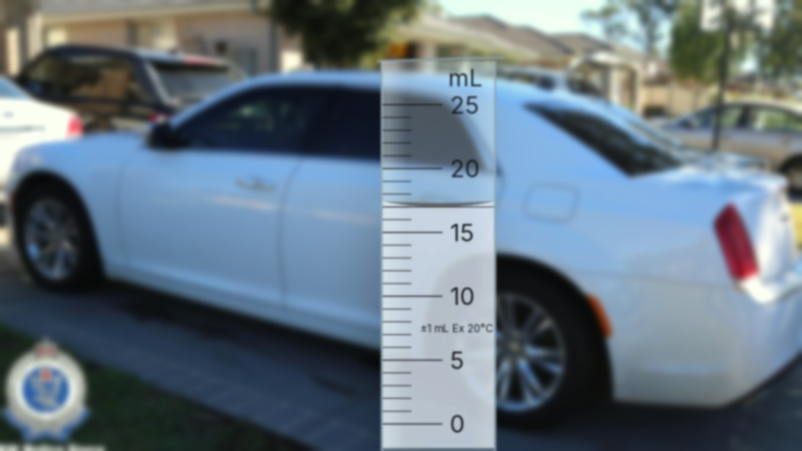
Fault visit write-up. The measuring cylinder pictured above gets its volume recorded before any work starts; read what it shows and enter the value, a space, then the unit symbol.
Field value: 17 mL
